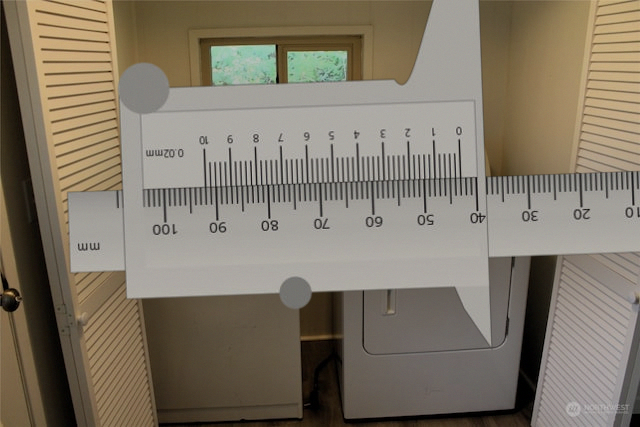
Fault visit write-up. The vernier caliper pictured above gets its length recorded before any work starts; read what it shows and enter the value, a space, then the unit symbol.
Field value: 43.0 mm
